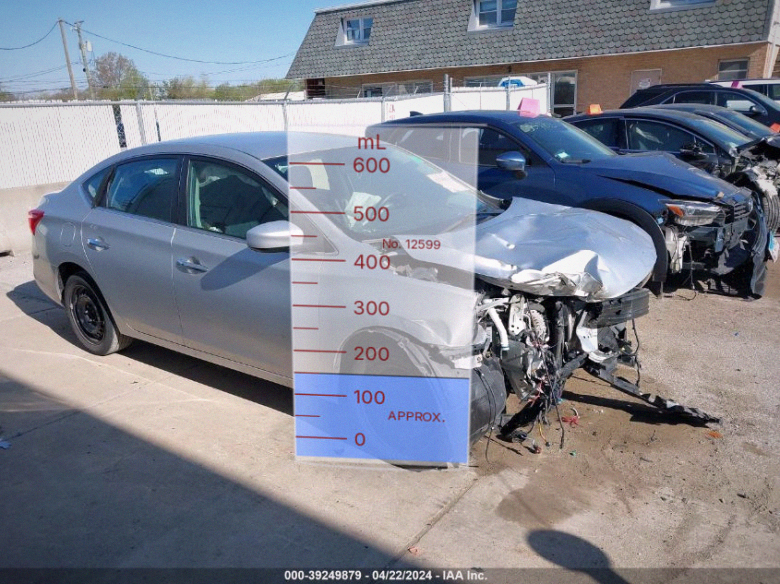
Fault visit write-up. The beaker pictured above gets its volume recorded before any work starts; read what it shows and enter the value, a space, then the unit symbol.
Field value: 150 mL
